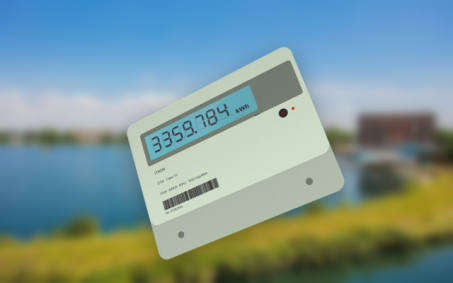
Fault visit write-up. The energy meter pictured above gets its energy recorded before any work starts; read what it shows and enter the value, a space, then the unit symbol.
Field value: 3359.784 kWh
